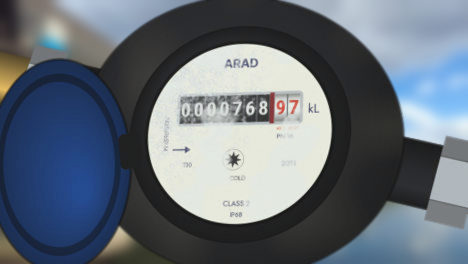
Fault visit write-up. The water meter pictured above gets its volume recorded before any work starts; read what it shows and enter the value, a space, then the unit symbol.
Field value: 768.97 kL
